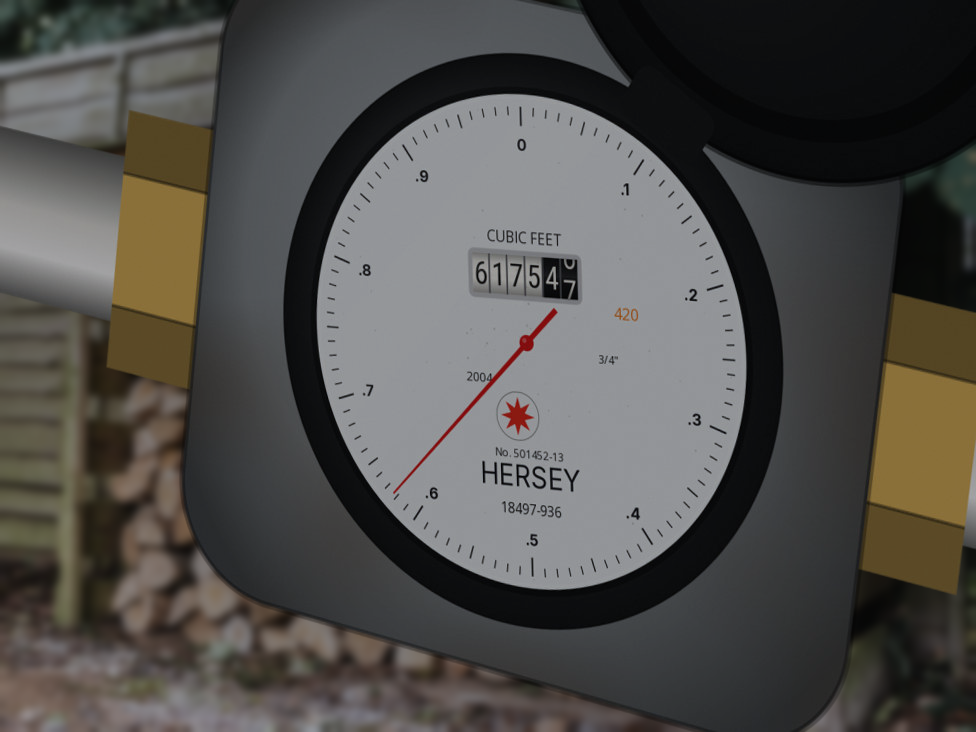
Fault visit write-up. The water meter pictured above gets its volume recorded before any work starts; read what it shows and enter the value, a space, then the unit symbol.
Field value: 617546.62 ft³
